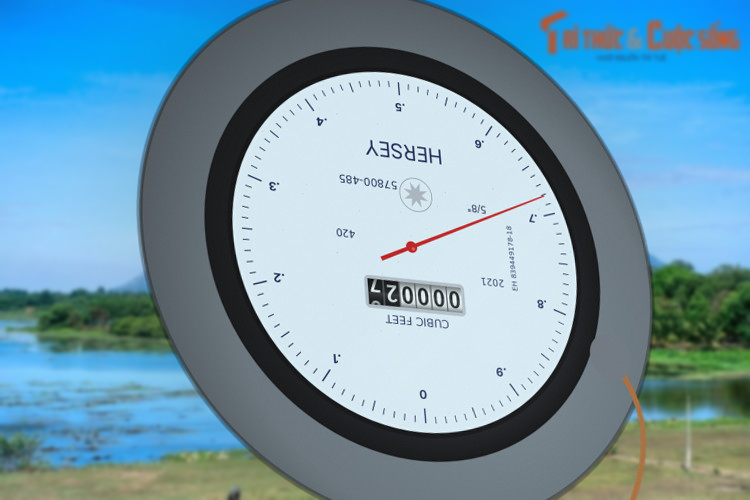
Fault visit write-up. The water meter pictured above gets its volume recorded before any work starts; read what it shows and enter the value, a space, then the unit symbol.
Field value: 26.68 ft³
